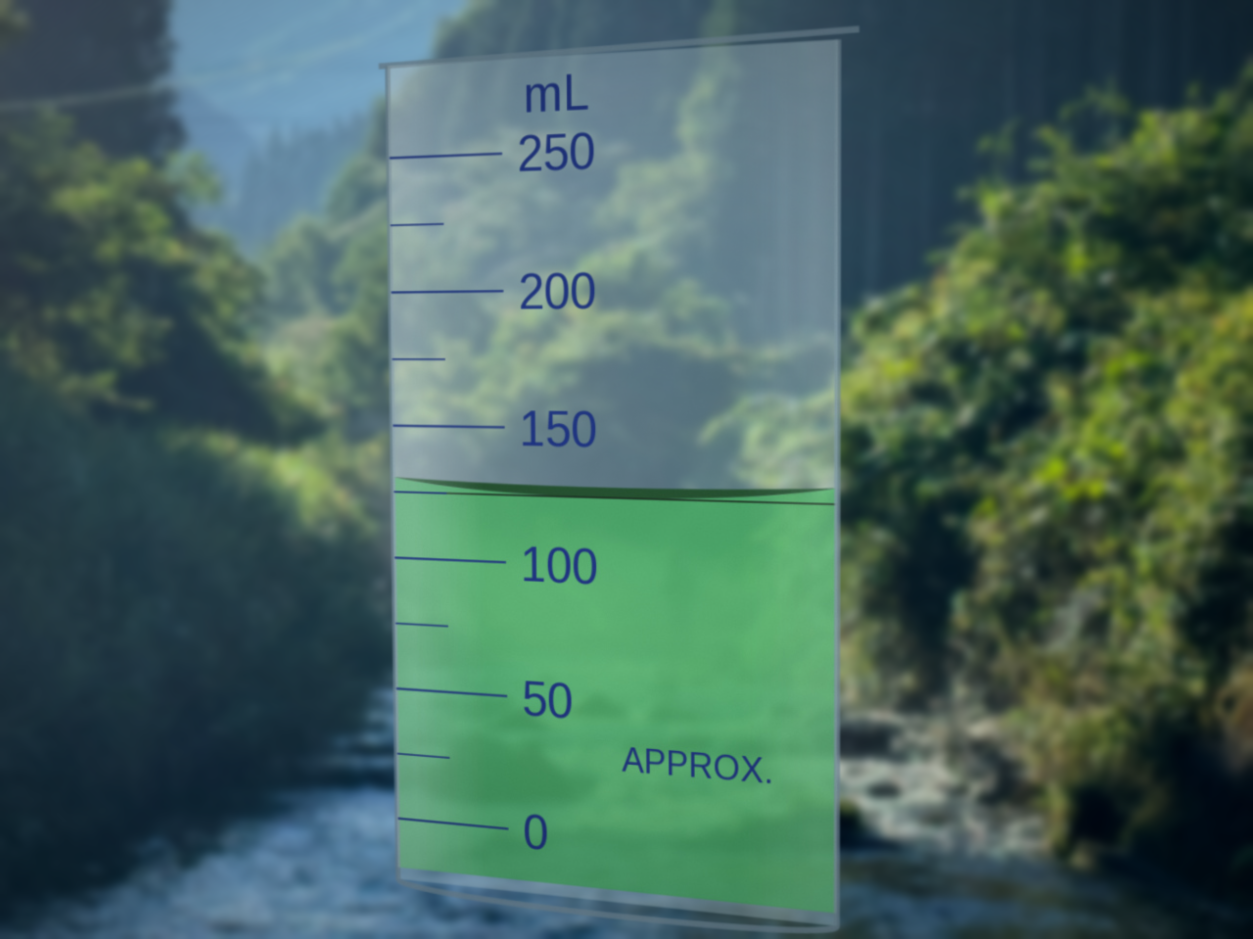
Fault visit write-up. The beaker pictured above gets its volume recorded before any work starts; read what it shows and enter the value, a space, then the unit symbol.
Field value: 125 mL
